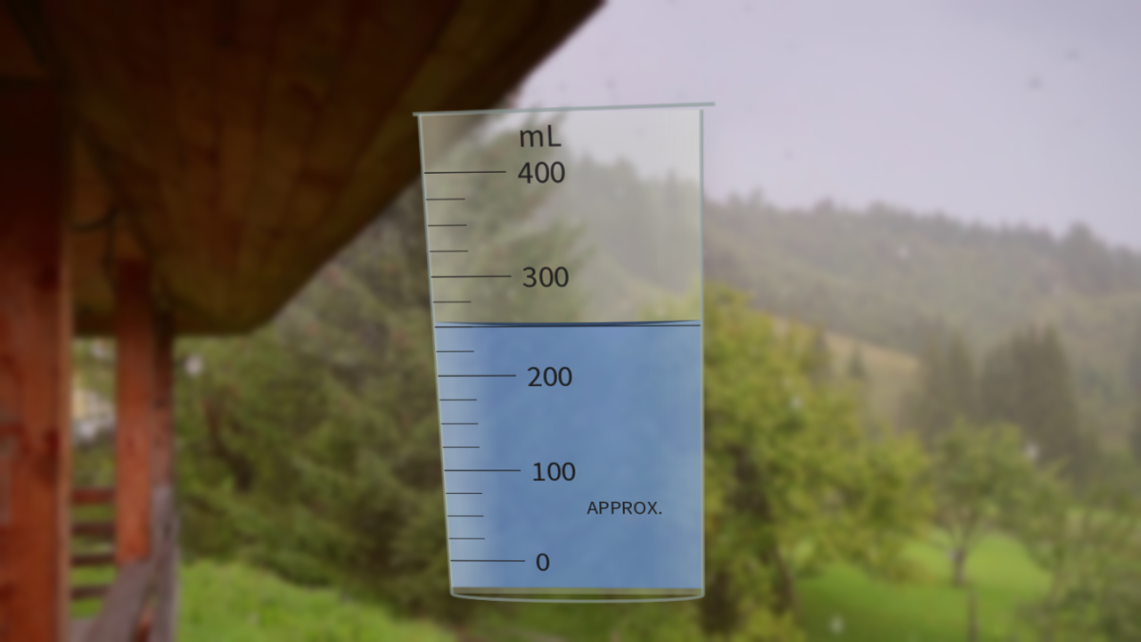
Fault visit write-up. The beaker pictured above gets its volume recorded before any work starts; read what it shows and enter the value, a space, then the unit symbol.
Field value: 250 mL
